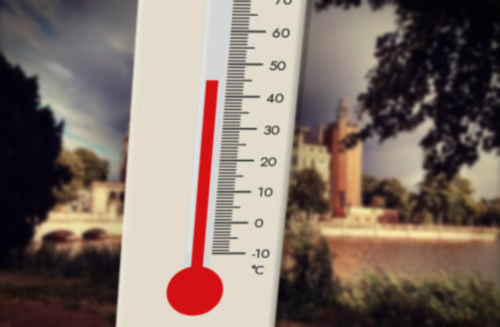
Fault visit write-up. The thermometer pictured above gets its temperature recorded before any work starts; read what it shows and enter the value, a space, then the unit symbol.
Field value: 45 °C
